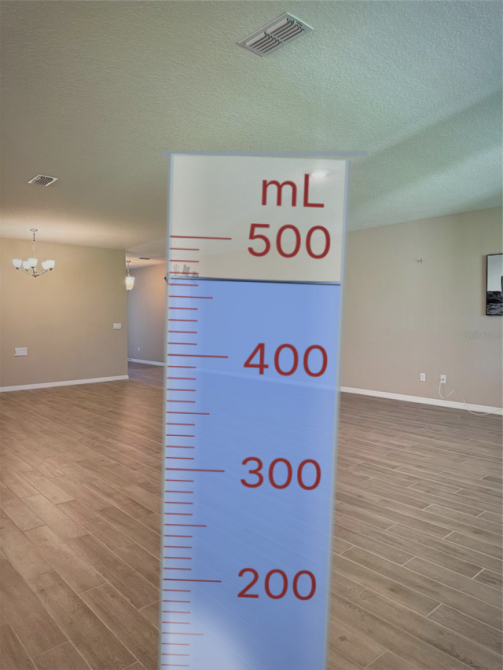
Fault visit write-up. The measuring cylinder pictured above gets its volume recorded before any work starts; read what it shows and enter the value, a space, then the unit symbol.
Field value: 465 mL
